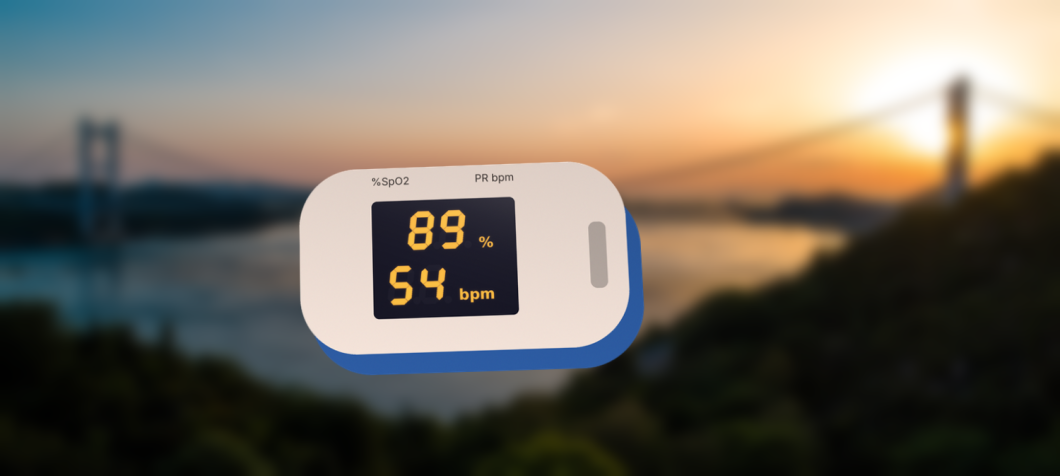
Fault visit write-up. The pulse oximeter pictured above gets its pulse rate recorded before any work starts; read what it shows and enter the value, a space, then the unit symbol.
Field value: 54 bpm
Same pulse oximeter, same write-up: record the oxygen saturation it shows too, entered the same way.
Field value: 89 %
